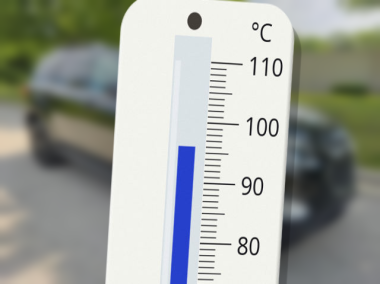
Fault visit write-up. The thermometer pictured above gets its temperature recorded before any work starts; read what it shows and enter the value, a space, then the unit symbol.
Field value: 96 °C
